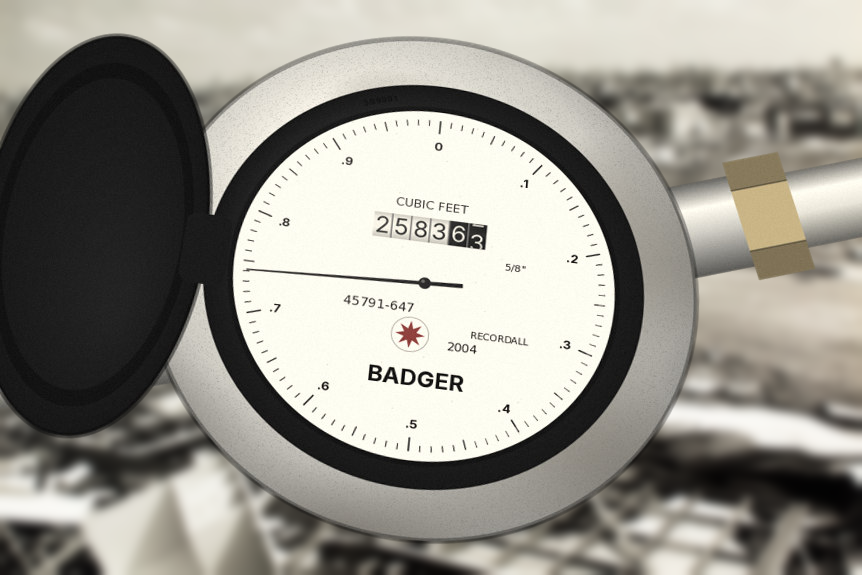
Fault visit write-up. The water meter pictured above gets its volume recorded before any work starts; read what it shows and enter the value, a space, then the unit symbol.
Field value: 258362.74 ft³
